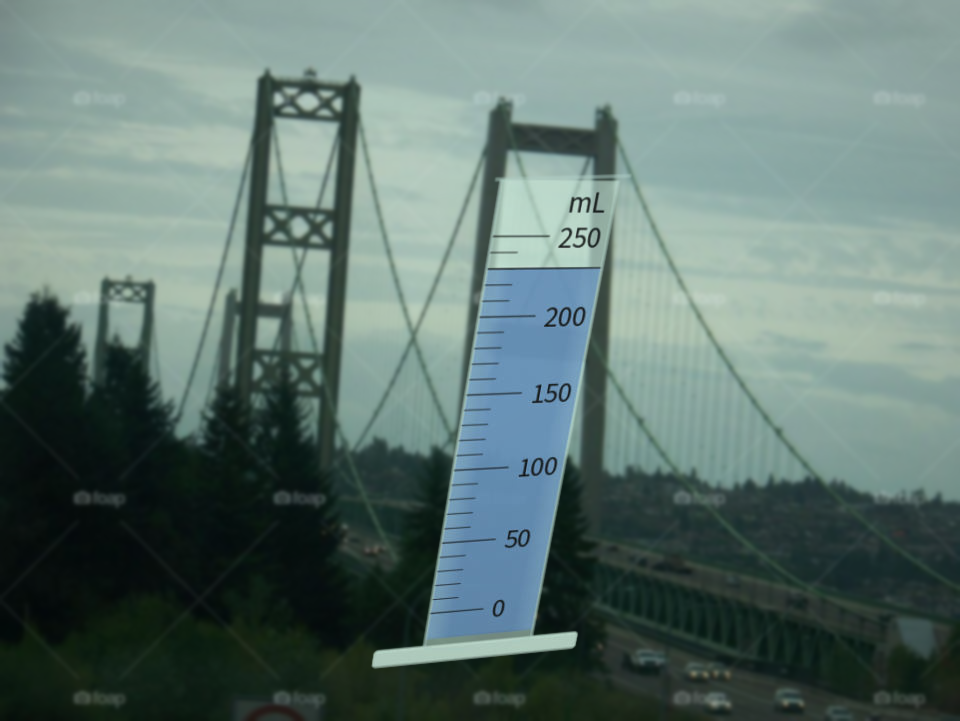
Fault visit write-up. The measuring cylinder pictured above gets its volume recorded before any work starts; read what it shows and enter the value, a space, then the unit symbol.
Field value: 230 mL
